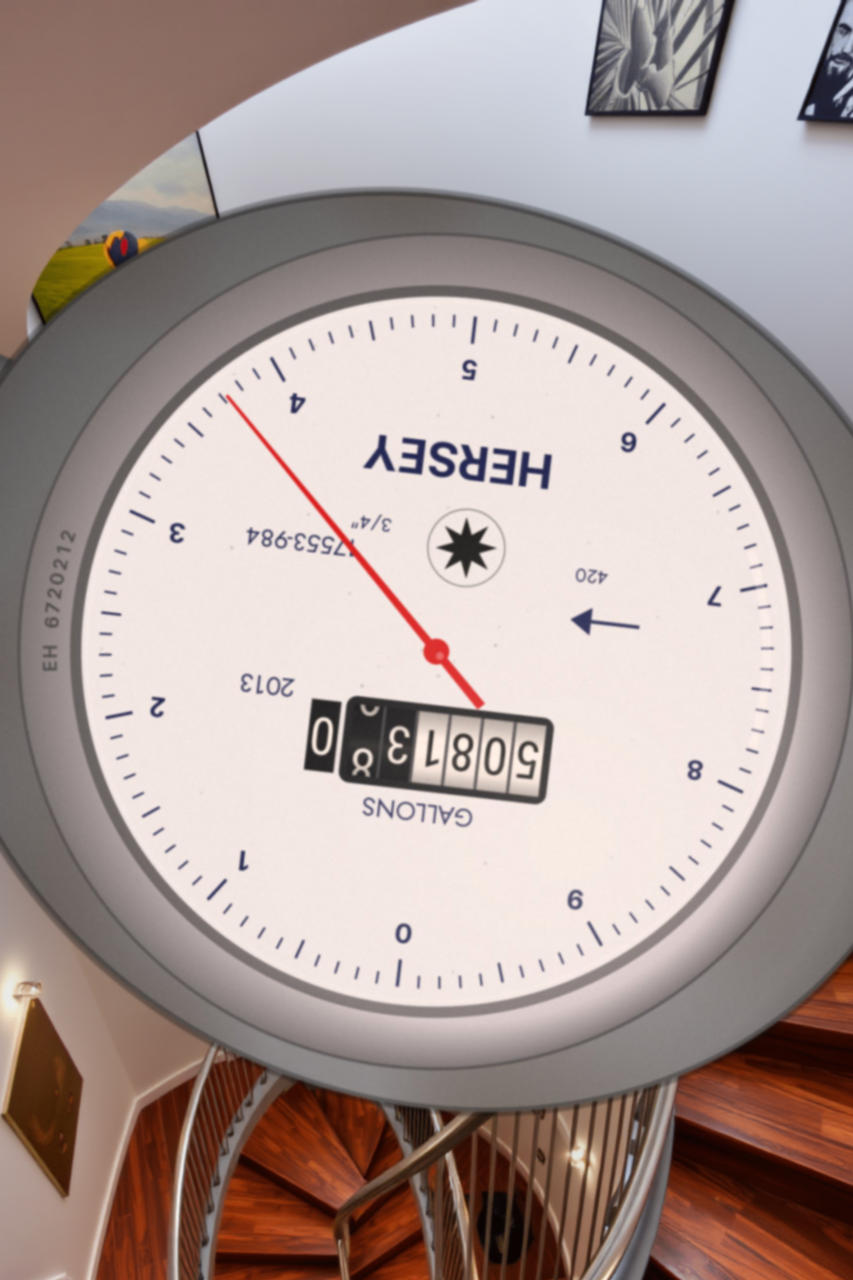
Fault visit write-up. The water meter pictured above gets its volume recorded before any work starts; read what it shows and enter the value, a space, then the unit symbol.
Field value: 5081383.7 gal
